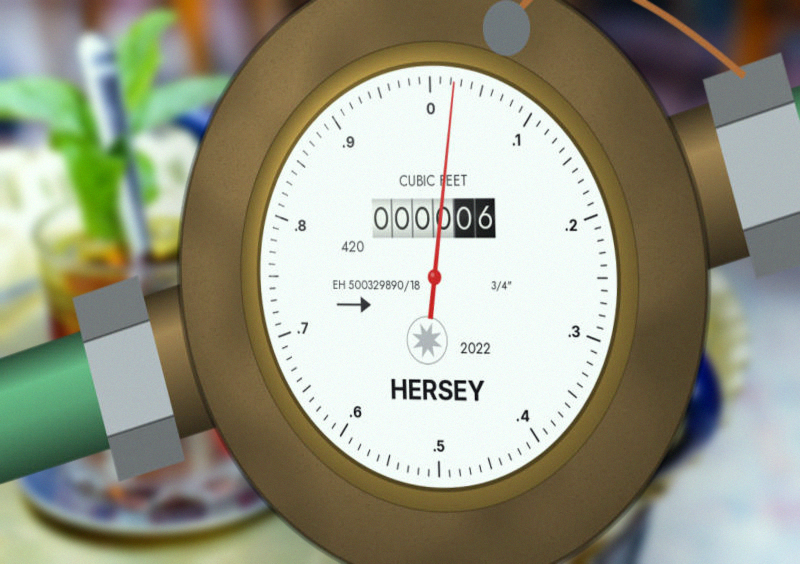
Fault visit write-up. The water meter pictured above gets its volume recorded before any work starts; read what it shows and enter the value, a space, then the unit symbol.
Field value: 6.02 ft³
